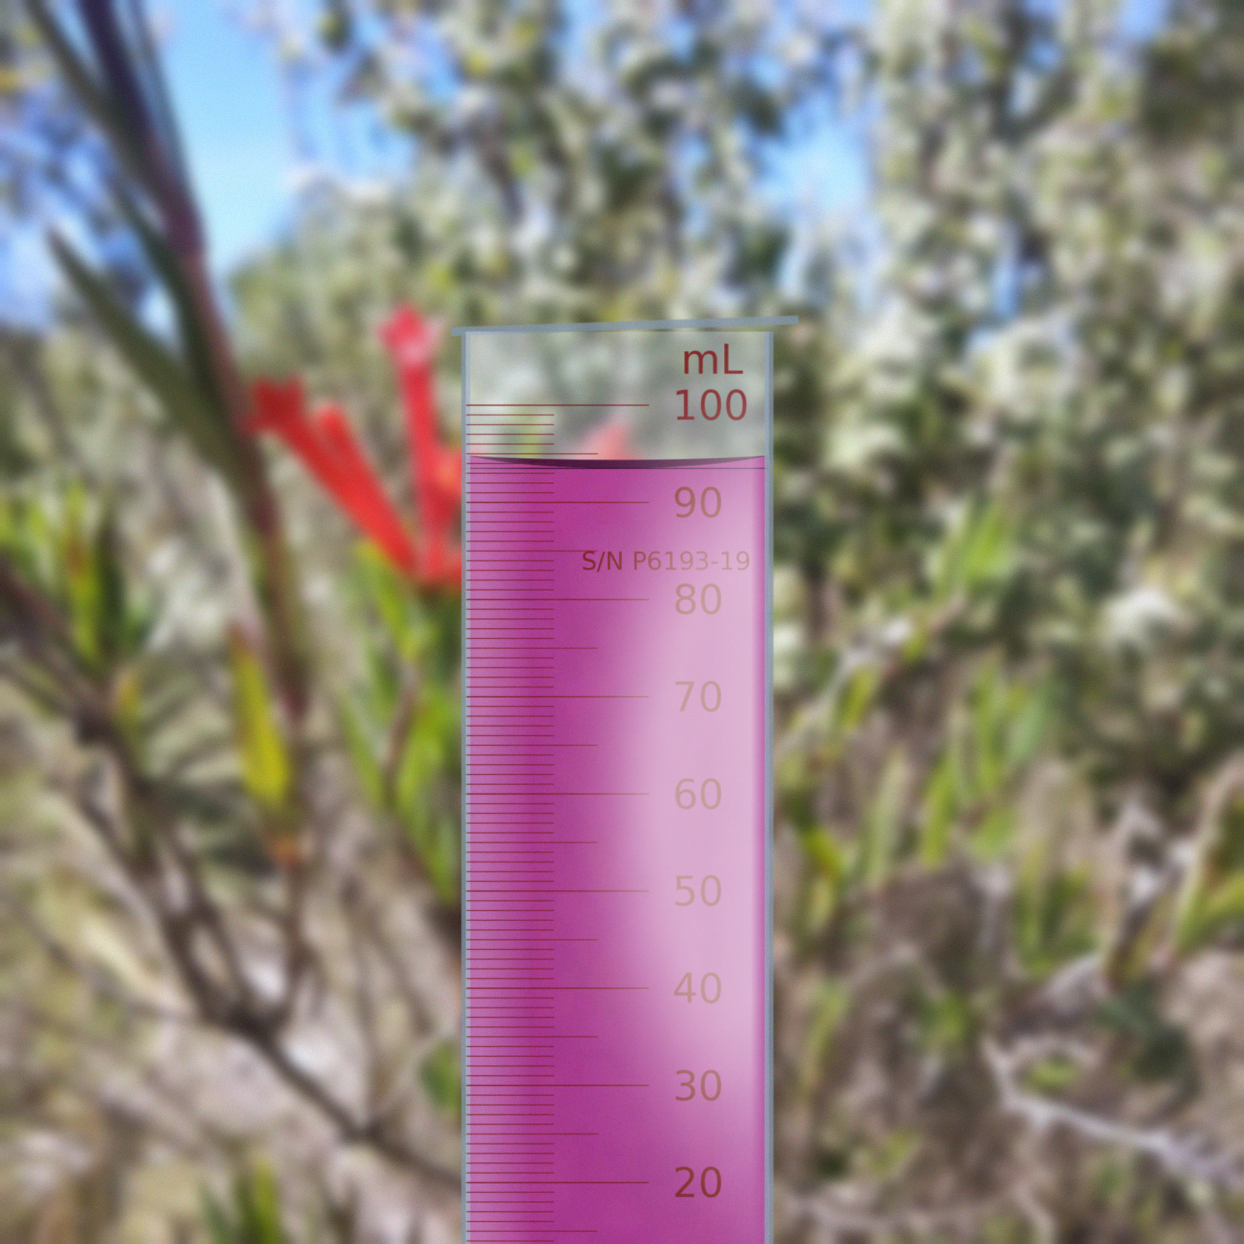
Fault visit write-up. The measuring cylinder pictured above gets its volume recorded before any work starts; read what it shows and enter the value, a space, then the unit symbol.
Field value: 93.5 mL
